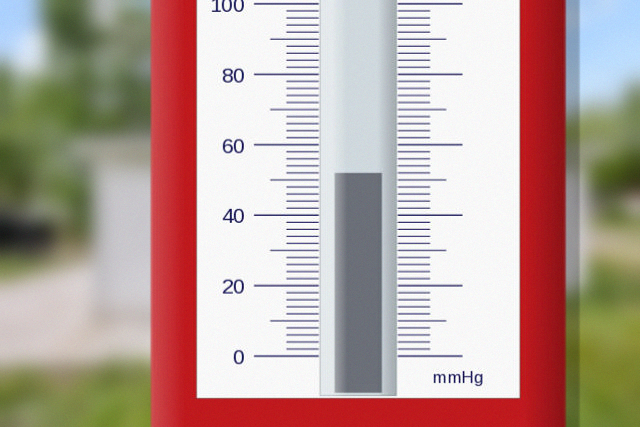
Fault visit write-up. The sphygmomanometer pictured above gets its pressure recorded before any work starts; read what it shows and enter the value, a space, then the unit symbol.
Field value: 52 mmHg
